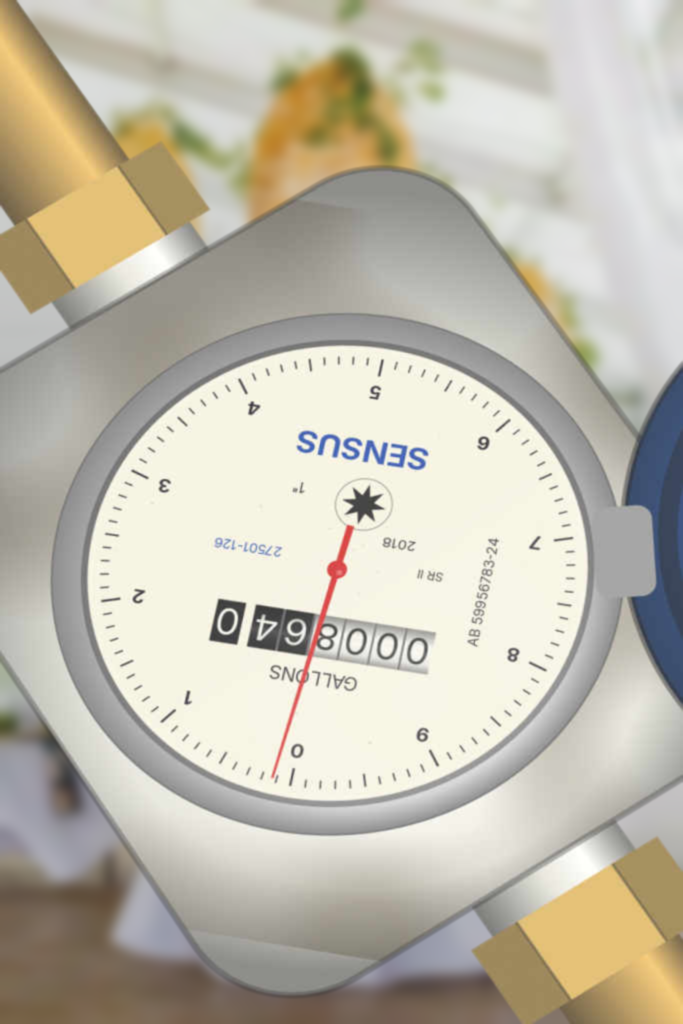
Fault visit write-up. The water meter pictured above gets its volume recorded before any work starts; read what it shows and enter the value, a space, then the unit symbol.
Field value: 8640.1 gal
